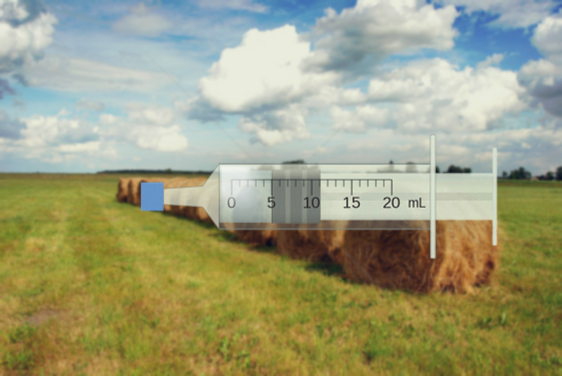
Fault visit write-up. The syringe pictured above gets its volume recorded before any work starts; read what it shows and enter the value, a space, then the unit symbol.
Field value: 5 mL
